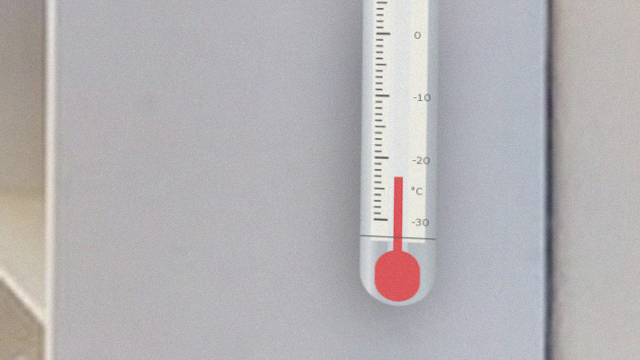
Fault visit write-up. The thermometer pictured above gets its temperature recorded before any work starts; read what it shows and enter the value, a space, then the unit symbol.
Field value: -23 °C
